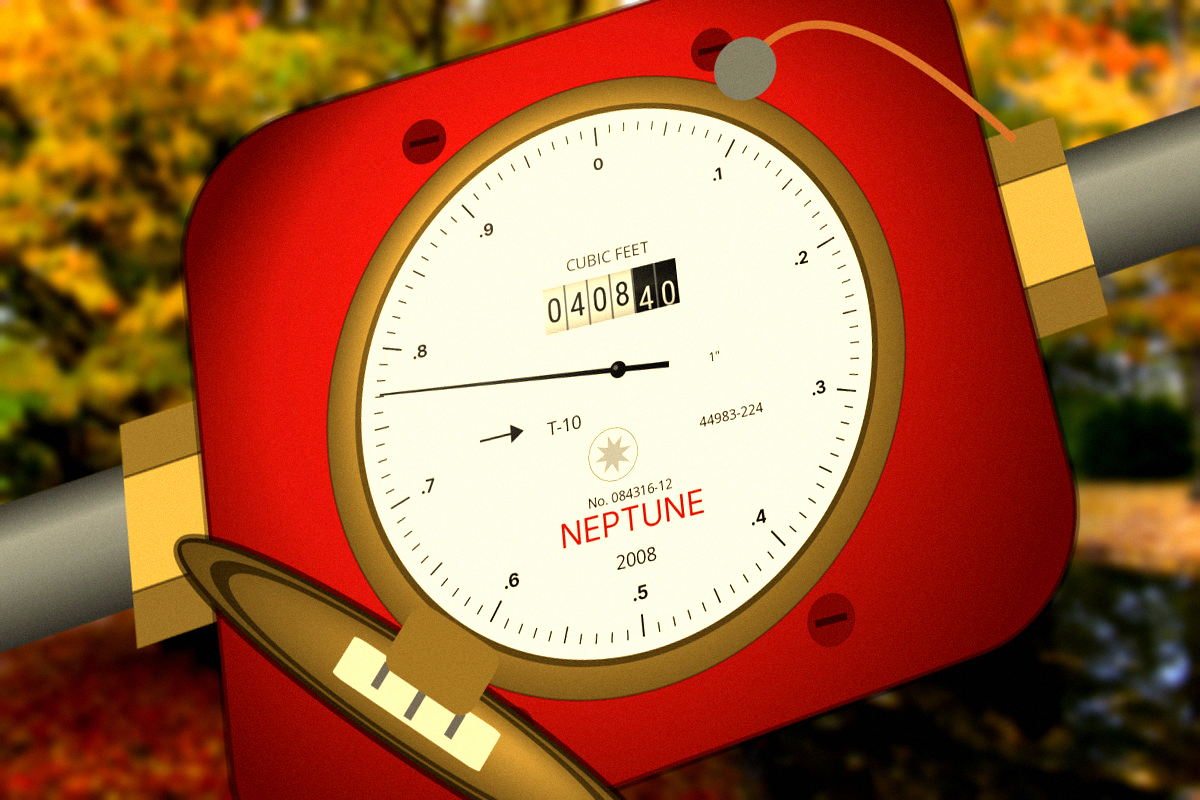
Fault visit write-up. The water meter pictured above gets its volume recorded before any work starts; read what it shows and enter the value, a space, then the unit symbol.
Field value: 40839.77 ft³
